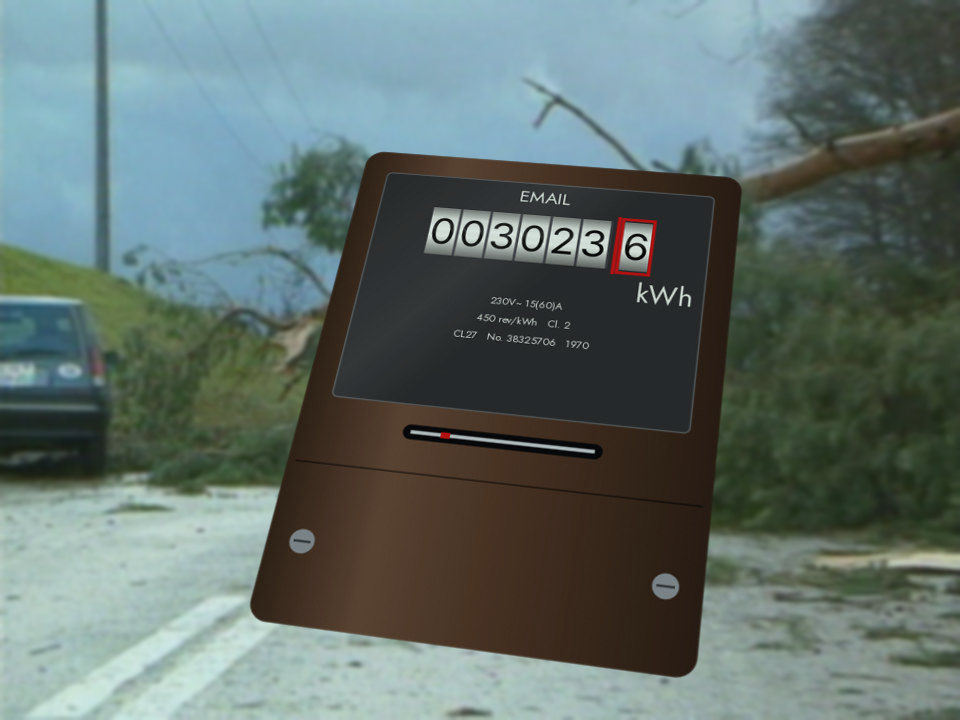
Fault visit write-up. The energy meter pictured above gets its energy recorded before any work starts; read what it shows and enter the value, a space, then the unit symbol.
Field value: 3023.6 kWh
